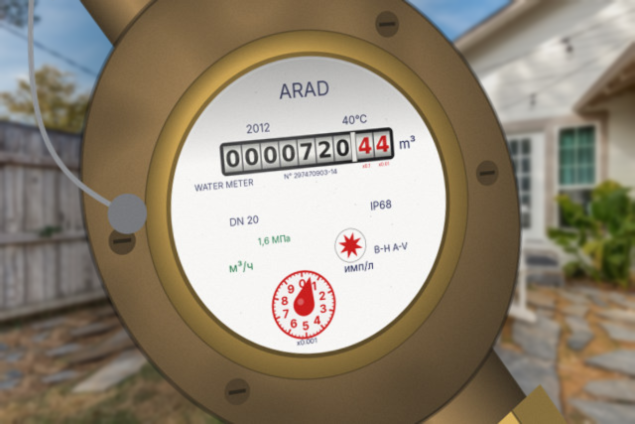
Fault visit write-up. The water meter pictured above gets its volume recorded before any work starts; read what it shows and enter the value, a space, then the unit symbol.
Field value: 720.440 m³
